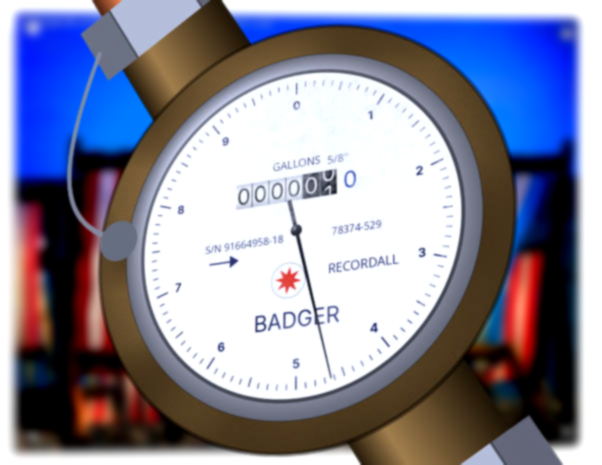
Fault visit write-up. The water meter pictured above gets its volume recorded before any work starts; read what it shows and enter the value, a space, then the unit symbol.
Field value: 4.6 gal
